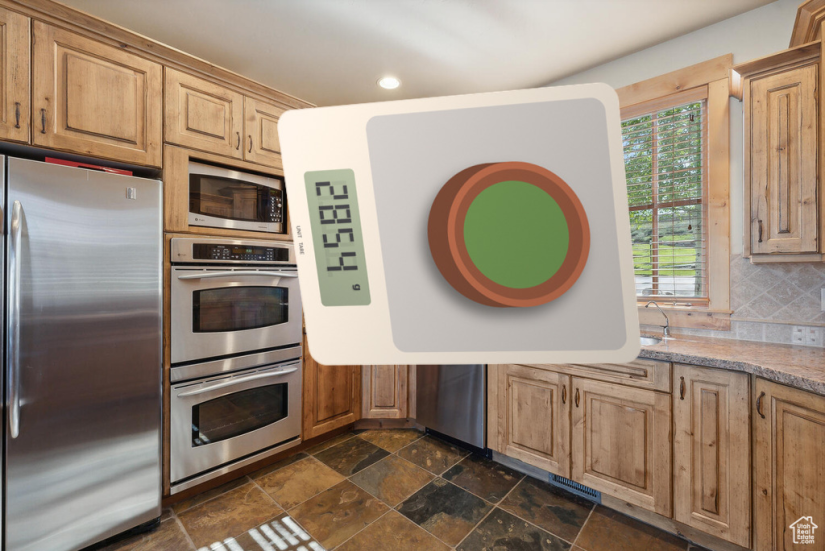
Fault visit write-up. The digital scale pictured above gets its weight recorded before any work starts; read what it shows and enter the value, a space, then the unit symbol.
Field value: 2854 g
